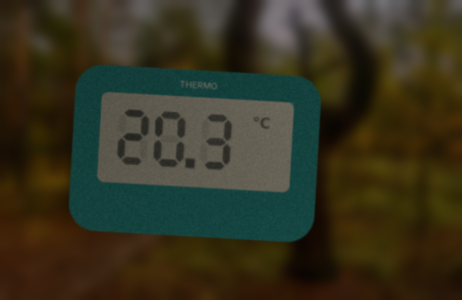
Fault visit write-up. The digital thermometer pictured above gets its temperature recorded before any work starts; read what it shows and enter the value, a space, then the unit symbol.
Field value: 20.3 °C
